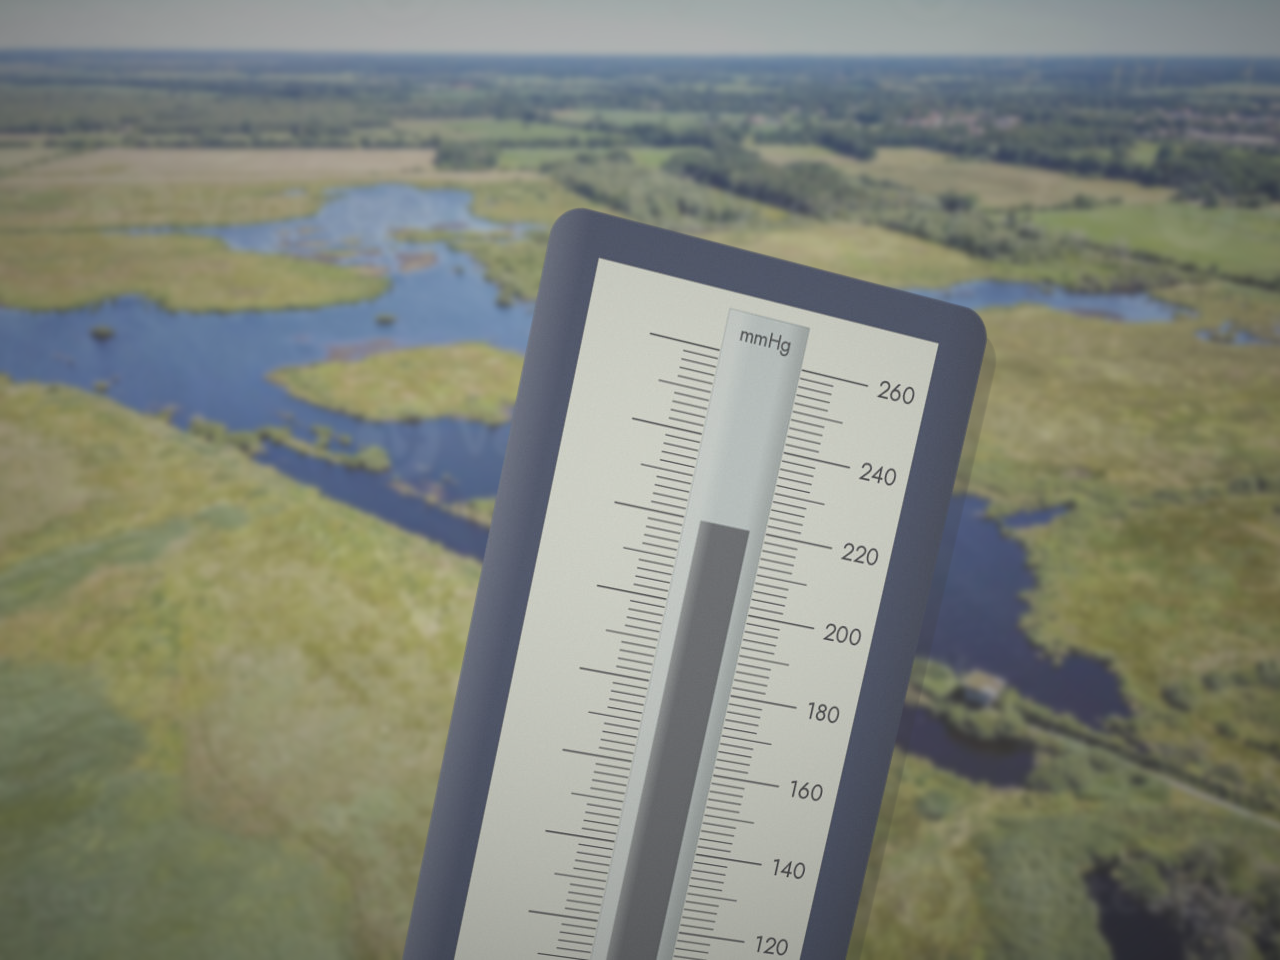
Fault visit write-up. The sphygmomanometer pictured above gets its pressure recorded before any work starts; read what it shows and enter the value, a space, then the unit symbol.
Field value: 220 mmHg
